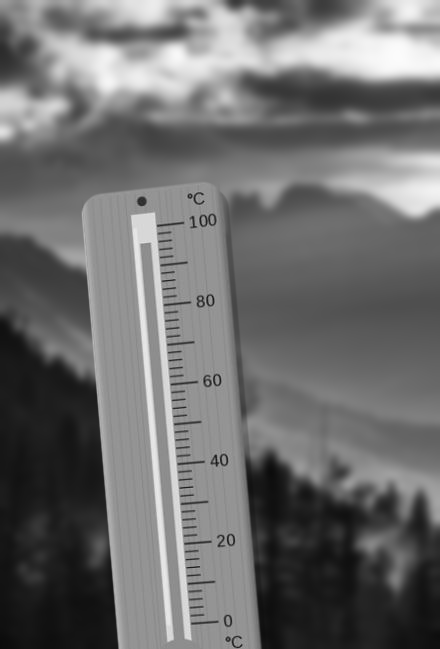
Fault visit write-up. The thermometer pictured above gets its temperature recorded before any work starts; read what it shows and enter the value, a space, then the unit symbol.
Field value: 96 °C
